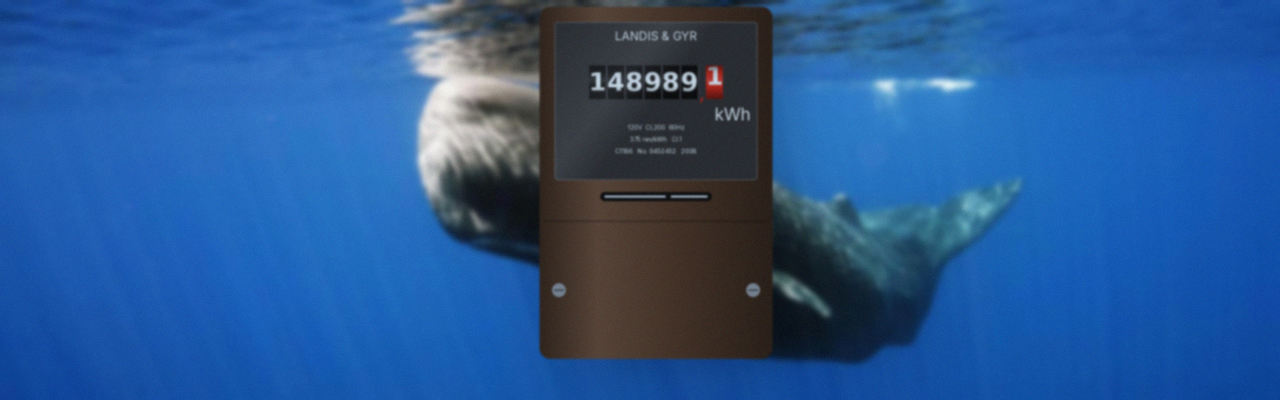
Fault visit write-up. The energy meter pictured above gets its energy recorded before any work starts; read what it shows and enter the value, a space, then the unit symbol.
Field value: 148989.1 kWh
